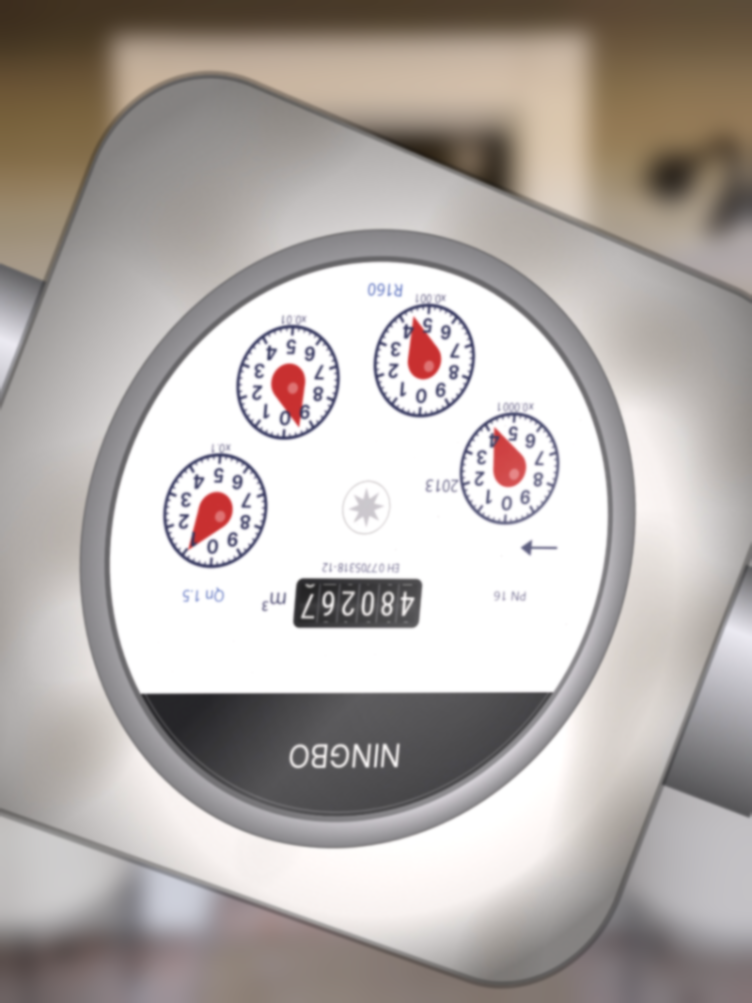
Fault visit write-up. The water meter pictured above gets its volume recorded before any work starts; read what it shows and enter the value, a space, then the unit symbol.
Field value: 480267.0944 m³
